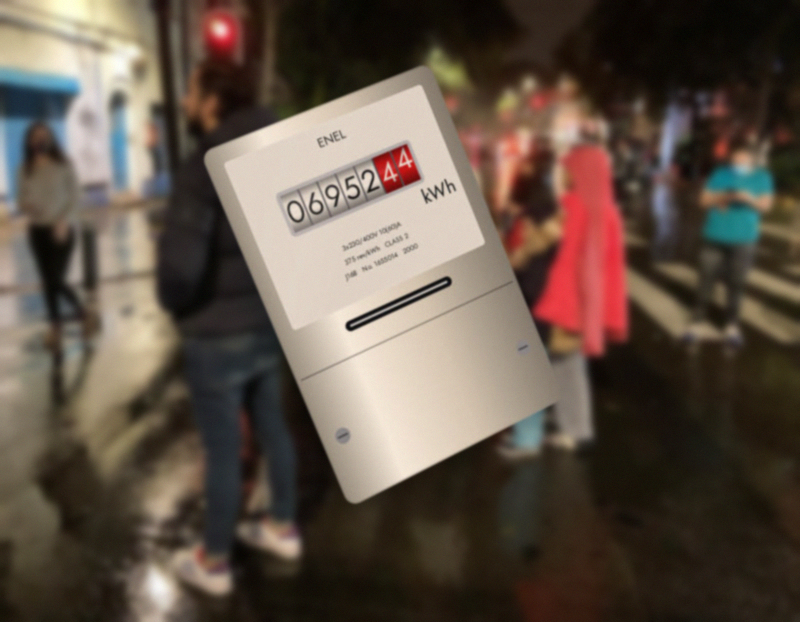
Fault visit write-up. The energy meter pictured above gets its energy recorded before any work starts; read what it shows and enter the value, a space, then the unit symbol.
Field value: 6952.44 kWh
